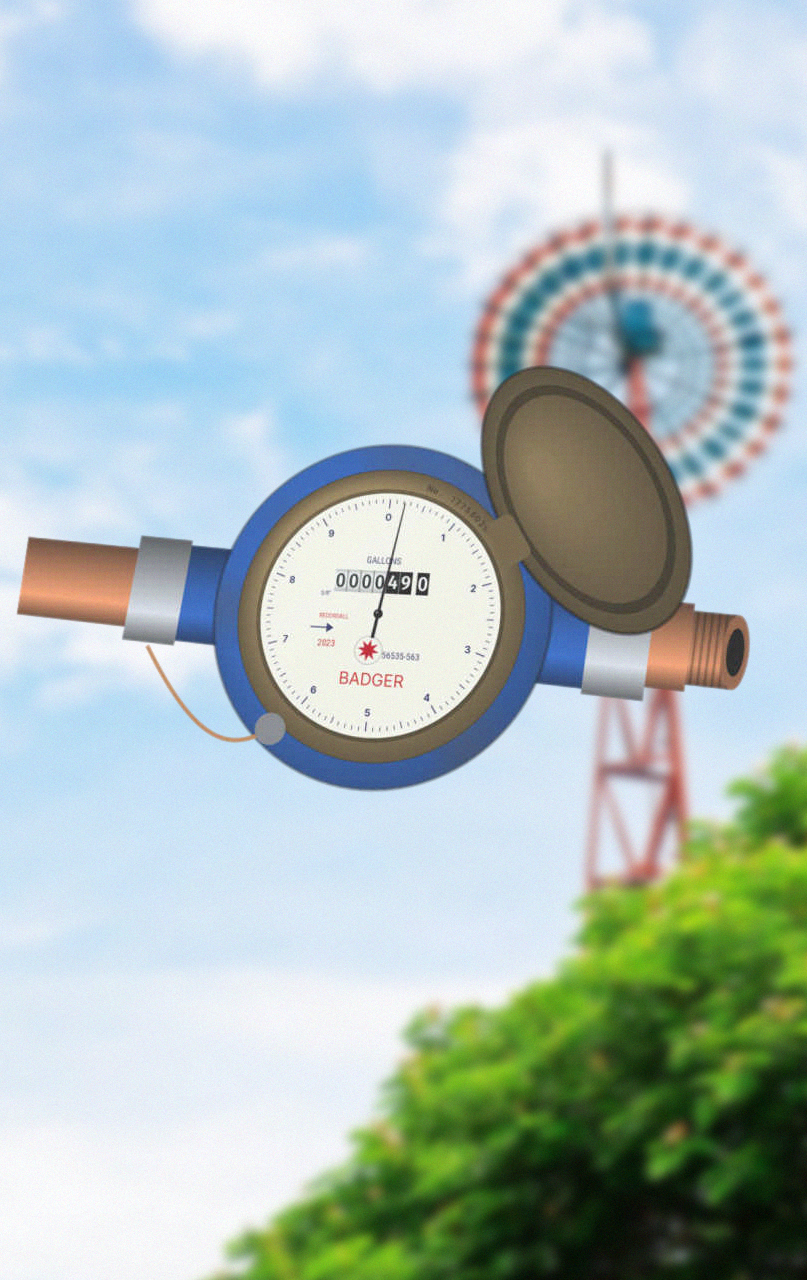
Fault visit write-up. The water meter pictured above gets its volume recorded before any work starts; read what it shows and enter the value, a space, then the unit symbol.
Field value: 490.2 gal
